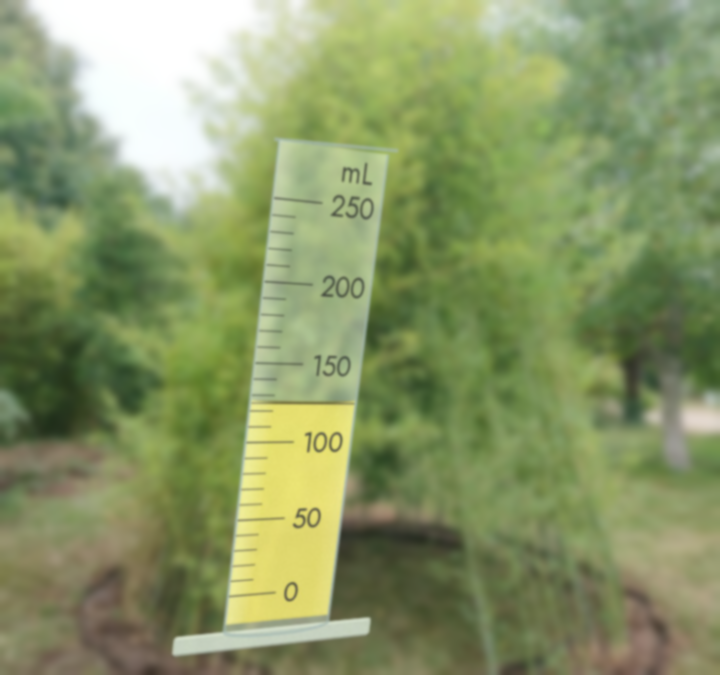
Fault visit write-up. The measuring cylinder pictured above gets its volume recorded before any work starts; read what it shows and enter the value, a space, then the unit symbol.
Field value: 125 mL
